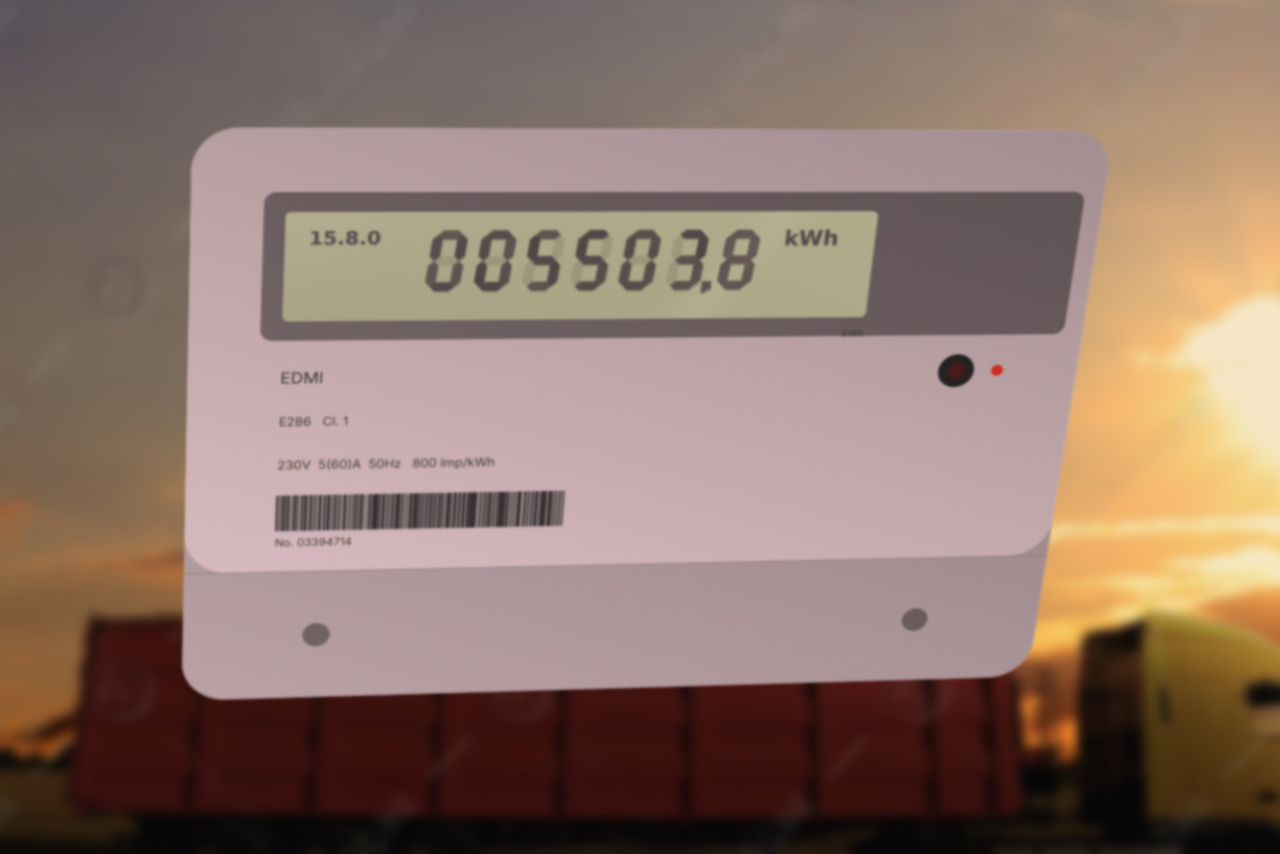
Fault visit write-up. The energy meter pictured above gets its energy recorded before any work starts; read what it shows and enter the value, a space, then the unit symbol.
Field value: 5503.8 kWh
